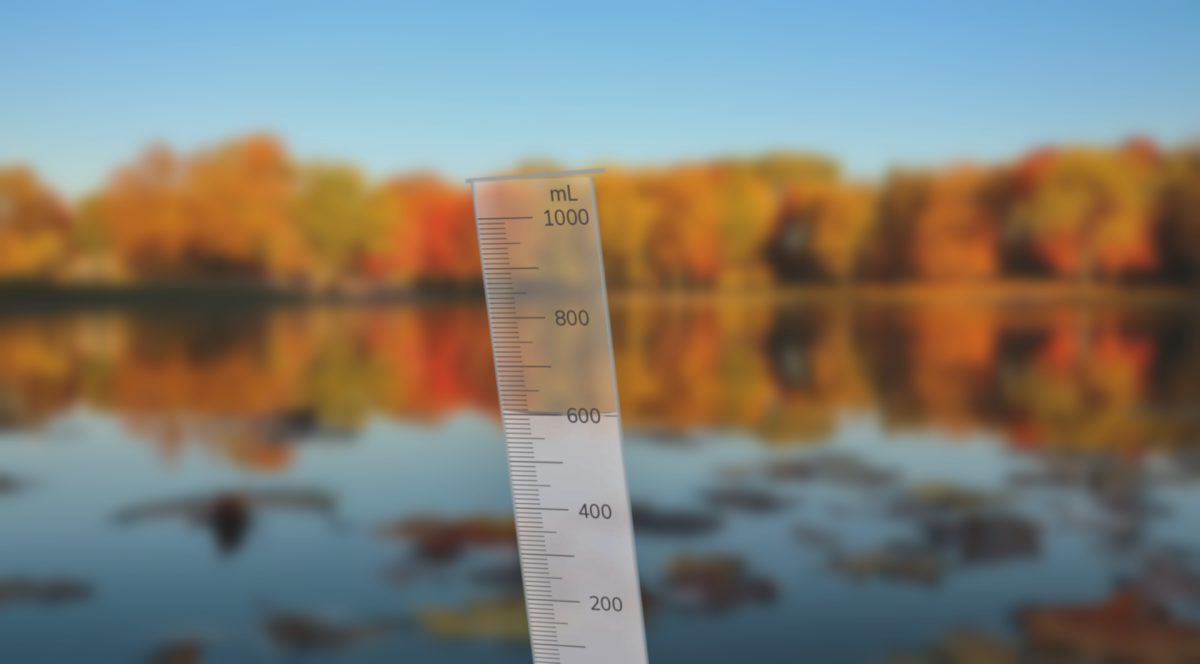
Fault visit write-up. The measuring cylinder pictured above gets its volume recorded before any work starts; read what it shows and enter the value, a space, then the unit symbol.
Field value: 600 mL
